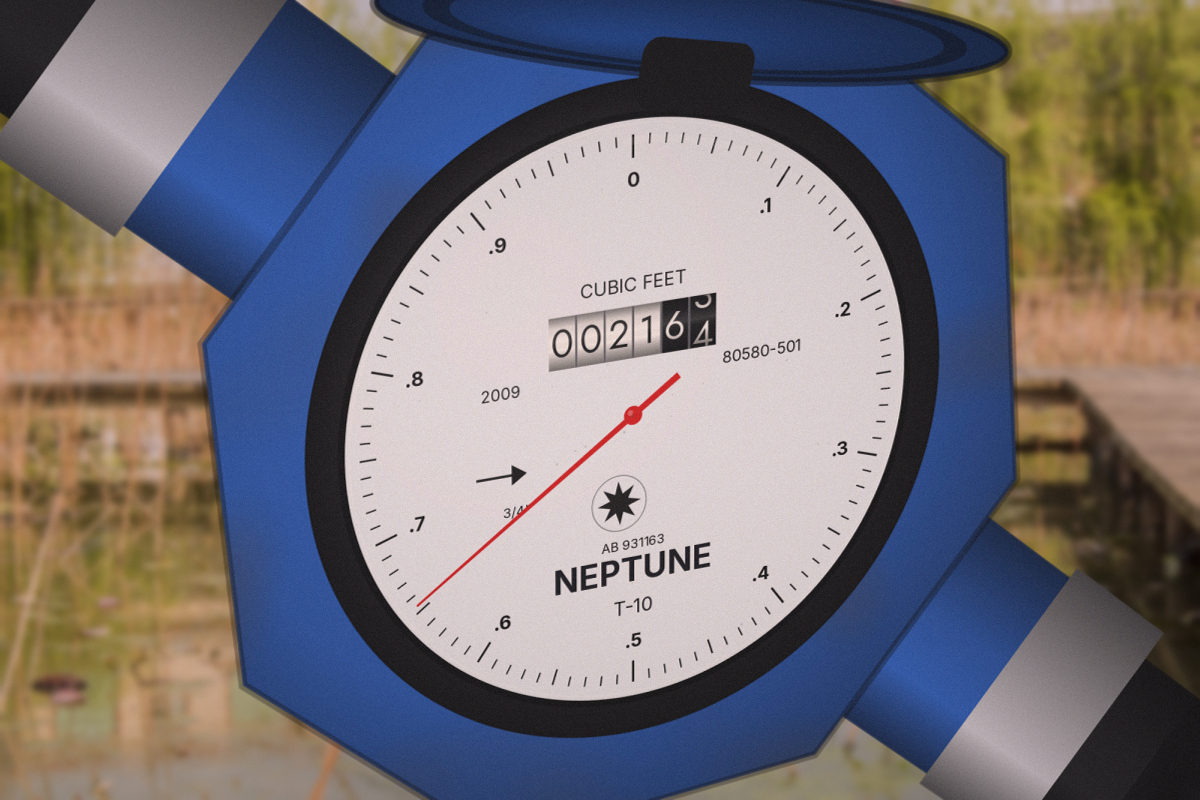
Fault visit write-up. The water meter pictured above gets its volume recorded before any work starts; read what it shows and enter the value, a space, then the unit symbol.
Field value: 2163.65 ft³
